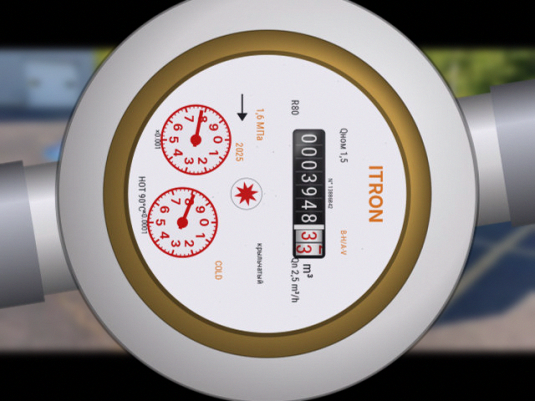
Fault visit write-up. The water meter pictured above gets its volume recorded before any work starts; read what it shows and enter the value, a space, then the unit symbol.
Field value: 3948.3278 m³
